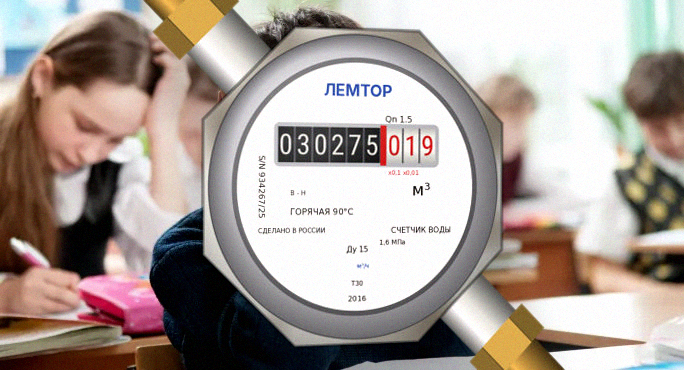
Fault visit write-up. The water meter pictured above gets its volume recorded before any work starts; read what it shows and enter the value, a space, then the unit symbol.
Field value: 30275.019 m³
